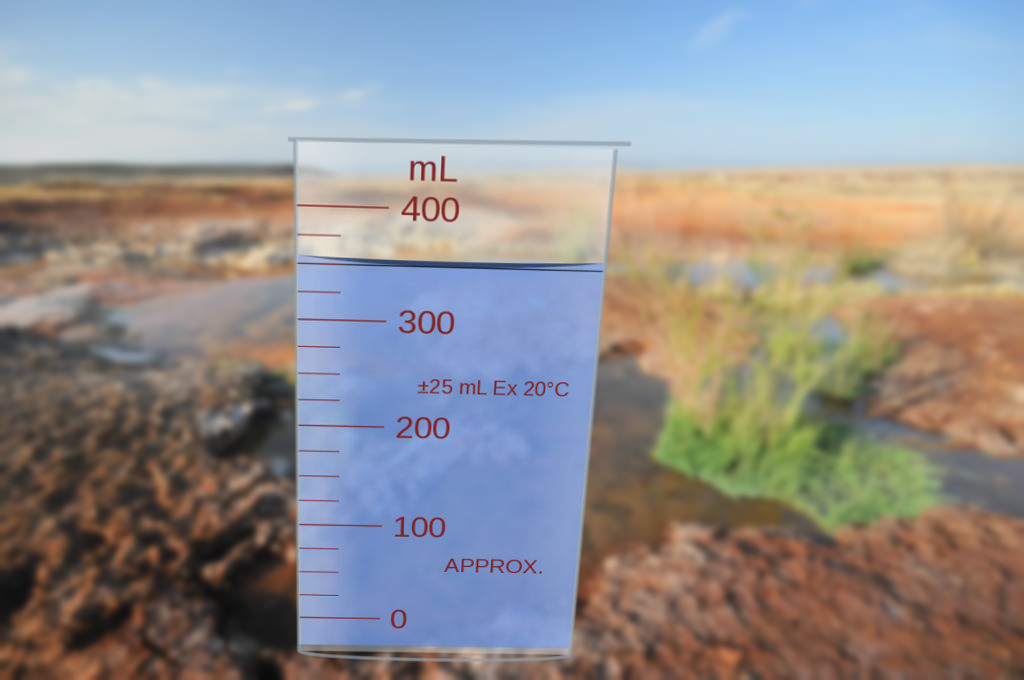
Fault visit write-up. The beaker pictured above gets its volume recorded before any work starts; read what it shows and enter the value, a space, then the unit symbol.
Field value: 350 mL
